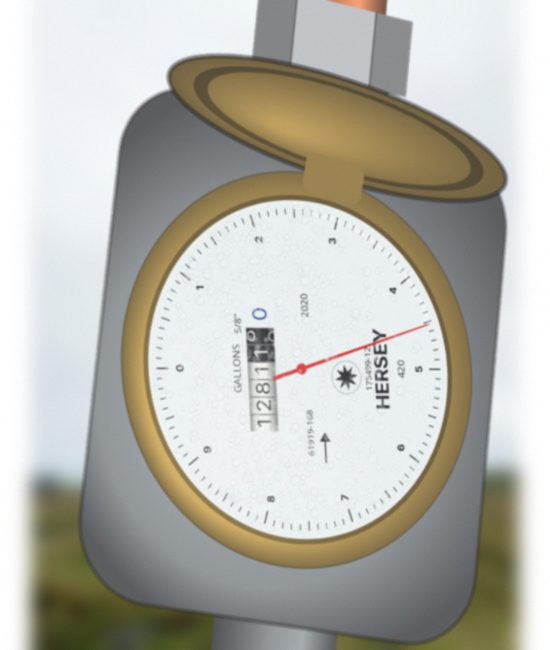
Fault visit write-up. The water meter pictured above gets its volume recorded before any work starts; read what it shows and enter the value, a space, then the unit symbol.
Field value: 1281184.5 gal
